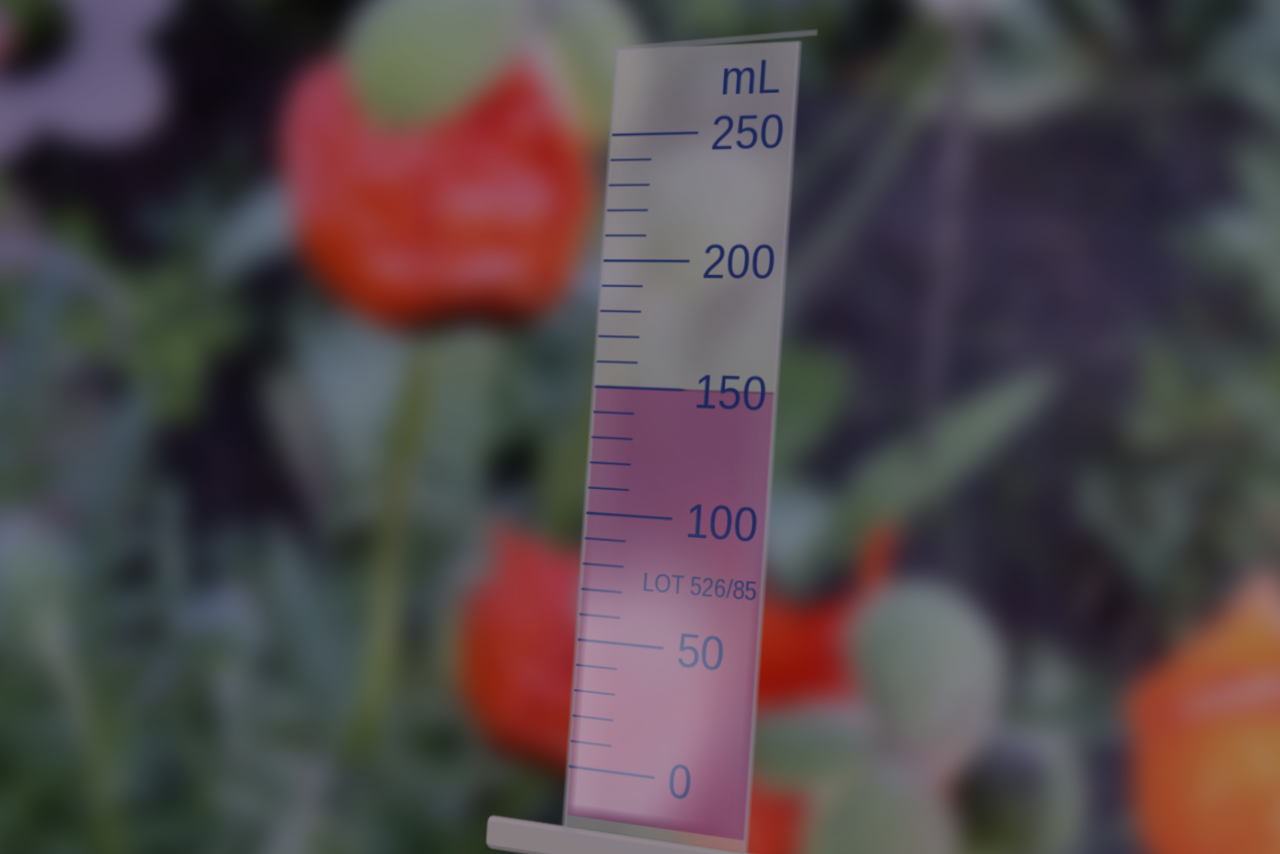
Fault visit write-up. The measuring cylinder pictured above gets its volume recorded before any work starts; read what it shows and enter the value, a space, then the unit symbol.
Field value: 150 mL
